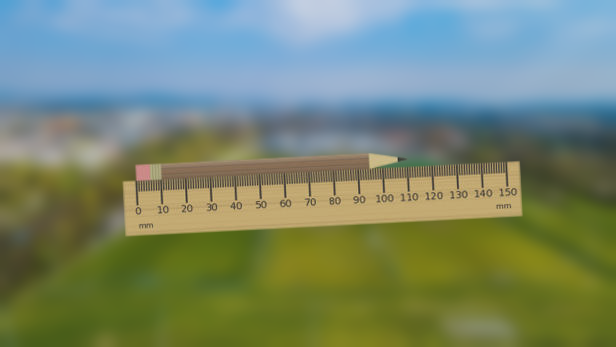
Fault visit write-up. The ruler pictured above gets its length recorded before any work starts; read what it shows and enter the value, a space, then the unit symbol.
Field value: 110 mm
